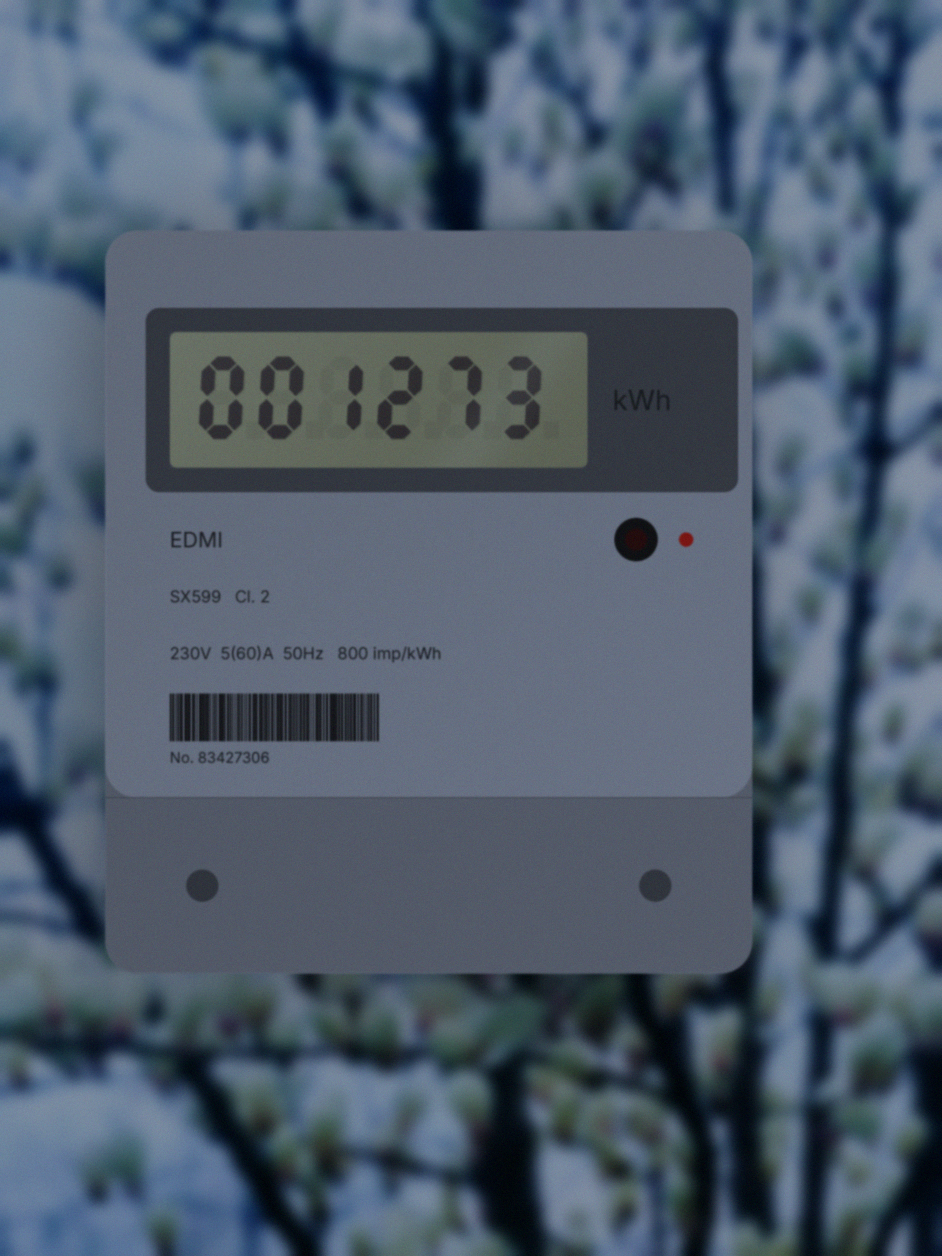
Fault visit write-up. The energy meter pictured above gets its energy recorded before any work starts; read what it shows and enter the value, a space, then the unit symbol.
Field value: 1273 kWh
